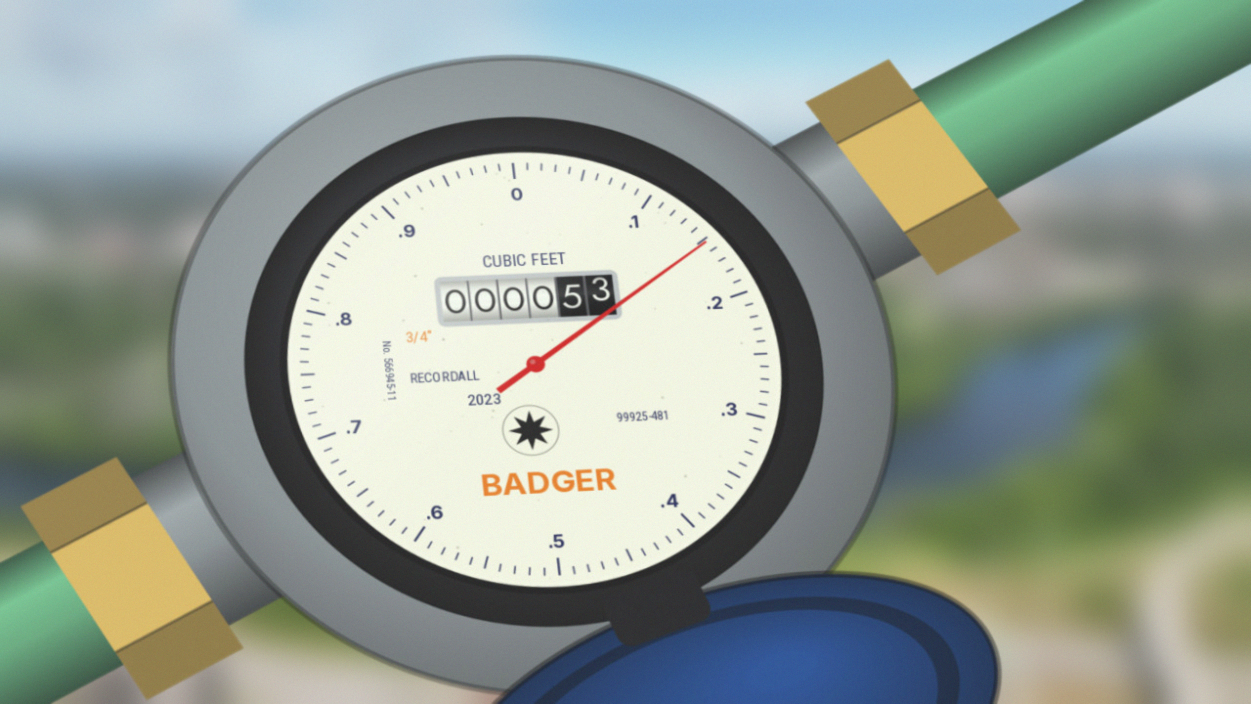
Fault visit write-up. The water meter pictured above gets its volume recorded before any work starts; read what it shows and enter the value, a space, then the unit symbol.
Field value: 53.15 ft³
